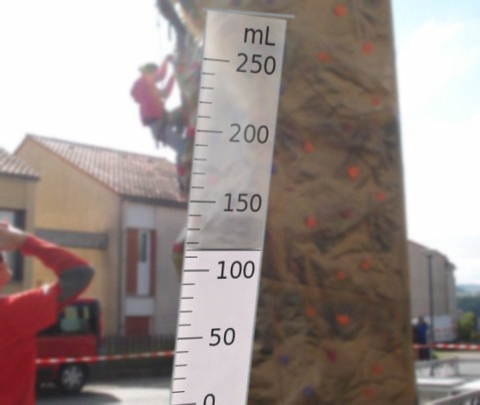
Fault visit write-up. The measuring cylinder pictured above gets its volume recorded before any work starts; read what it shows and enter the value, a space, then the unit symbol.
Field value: 115 mL
